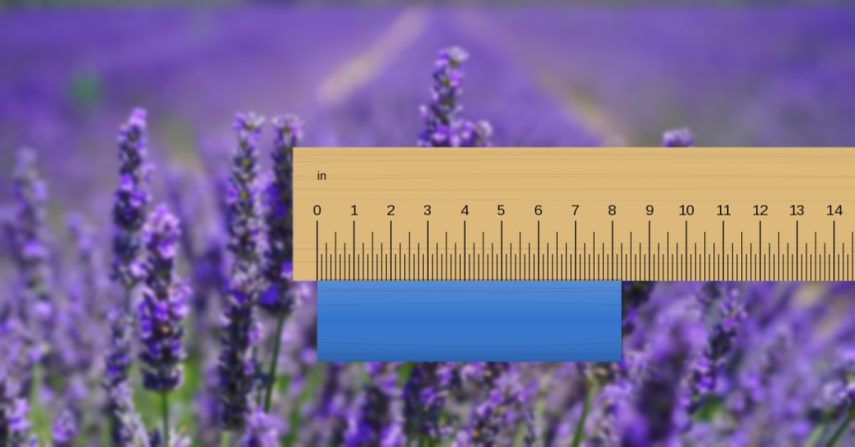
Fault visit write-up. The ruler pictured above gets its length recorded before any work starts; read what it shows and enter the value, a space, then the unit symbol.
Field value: 8.25 in
